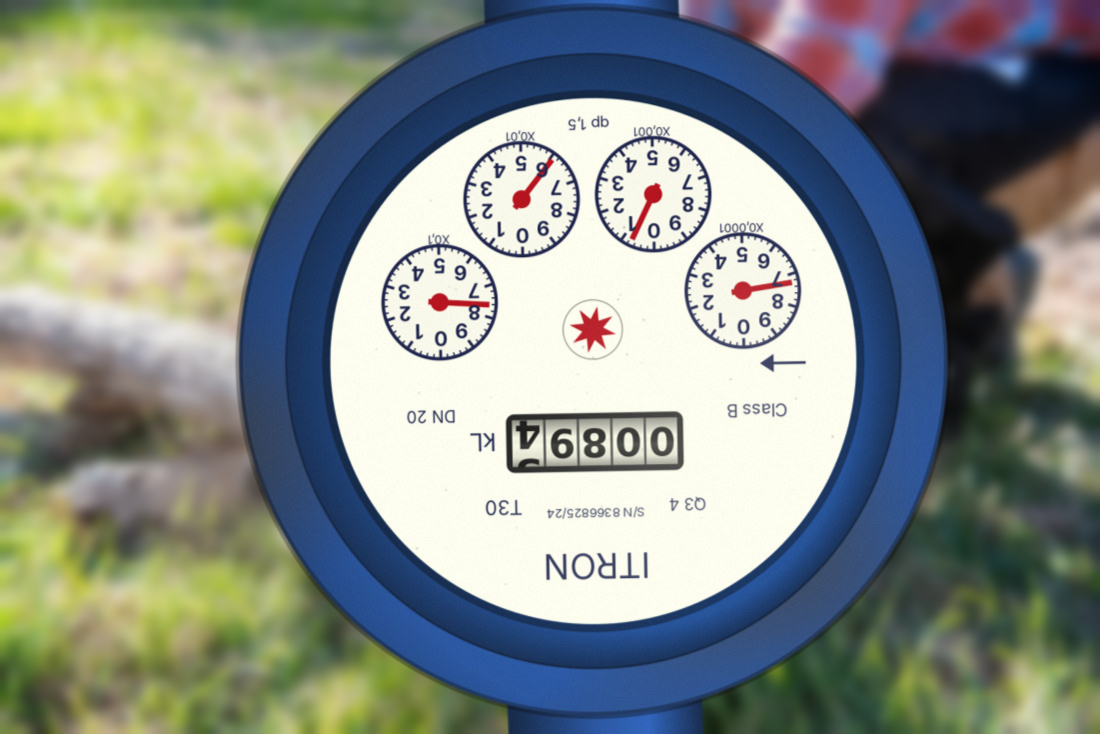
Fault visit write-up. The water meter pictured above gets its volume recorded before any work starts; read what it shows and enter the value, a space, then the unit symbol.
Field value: 893.7607 kL
